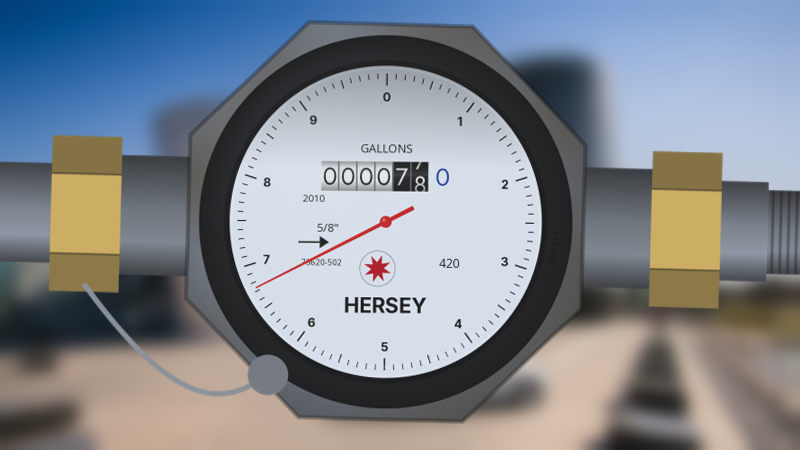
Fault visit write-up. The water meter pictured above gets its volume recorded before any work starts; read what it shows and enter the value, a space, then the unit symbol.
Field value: 776.7 gal
